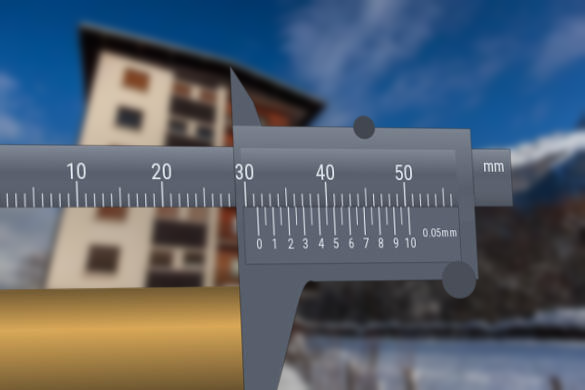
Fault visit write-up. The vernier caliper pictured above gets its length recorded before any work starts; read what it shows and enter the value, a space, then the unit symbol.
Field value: 31.4 mm
